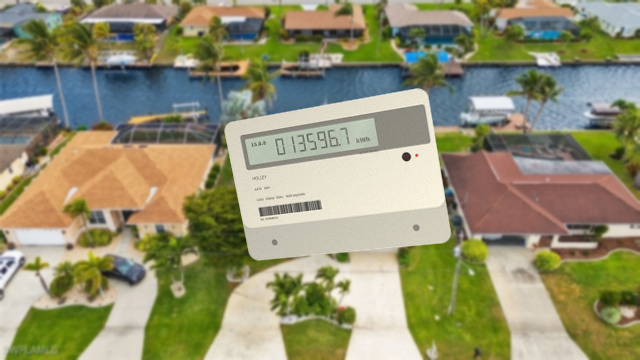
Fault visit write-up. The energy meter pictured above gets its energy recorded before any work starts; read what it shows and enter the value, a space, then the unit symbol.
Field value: 13596.7 kWh
